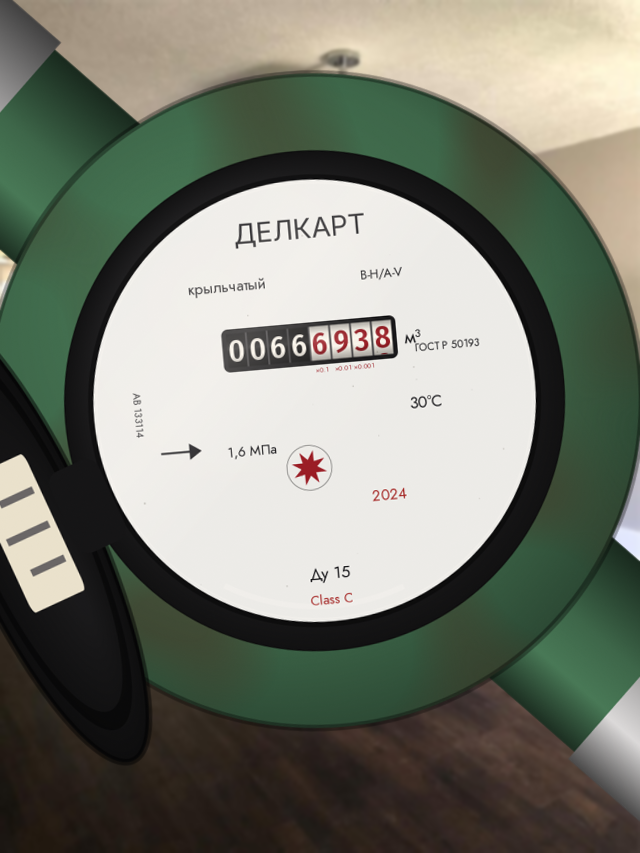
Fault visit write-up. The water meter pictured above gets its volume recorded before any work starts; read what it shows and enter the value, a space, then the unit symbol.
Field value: 66.6938 m³
